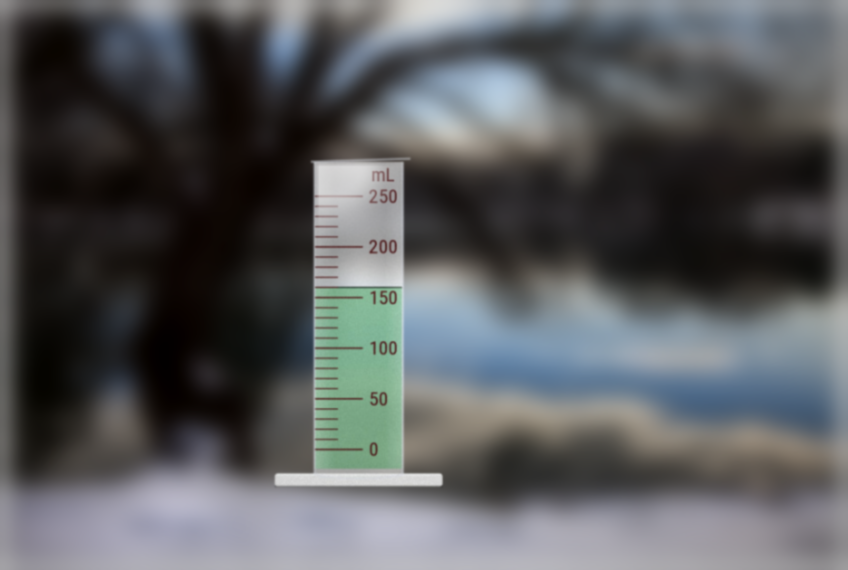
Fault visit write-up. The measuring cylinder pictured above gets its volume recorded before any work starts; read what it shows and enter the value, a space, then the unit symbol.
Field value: 160 mL
